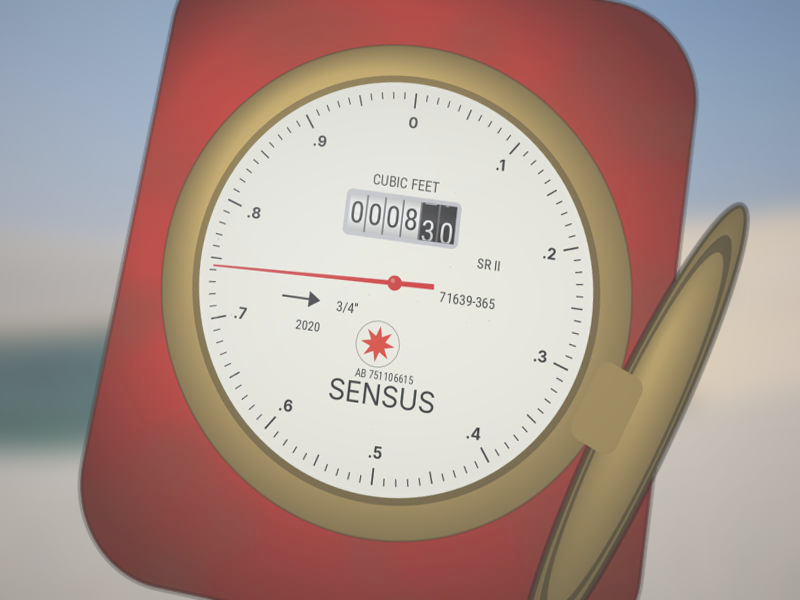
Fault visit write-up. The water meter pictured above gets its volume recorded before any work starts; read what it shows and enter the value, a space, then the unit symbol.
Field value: 829.74 ft³
